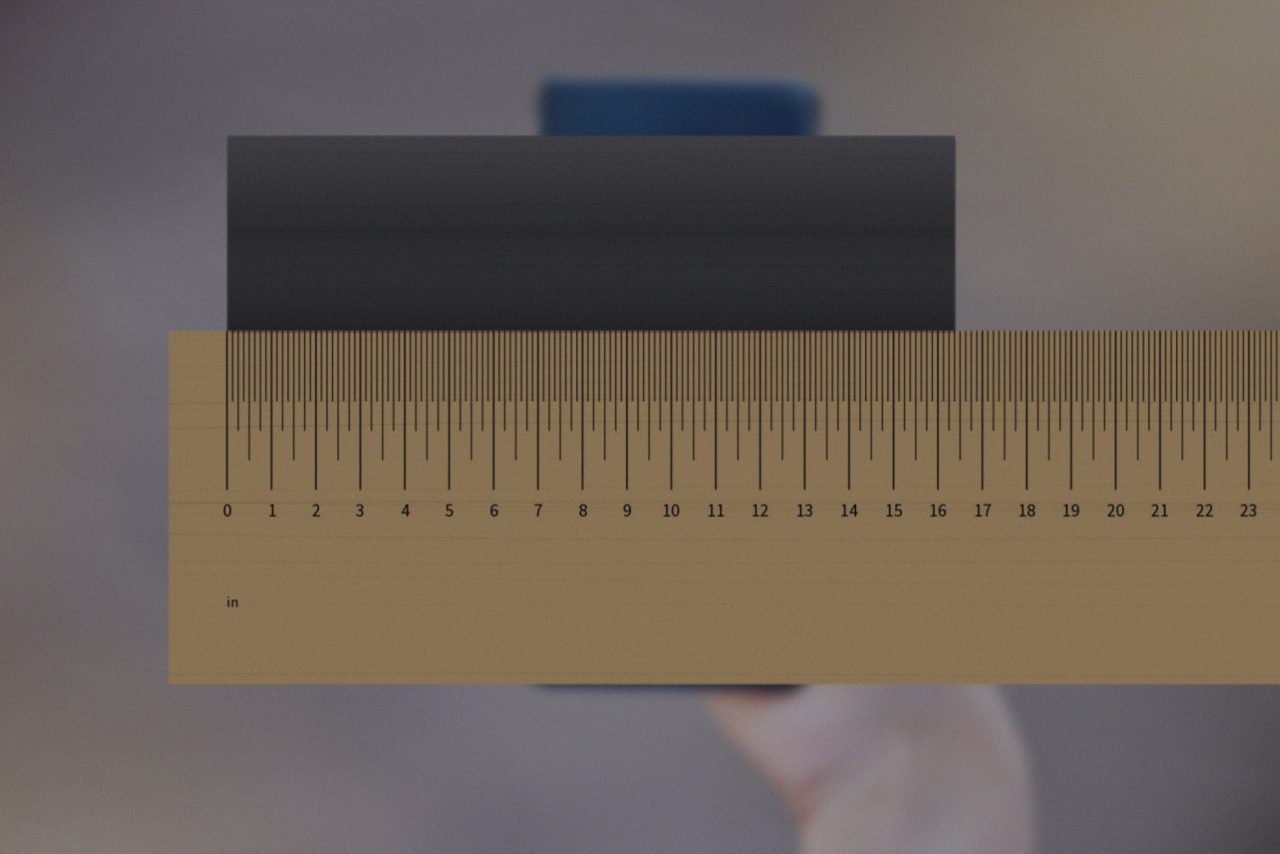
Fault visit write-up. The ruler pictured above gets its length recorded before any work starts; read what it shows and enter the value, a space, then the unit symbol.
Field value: 16.375 in
